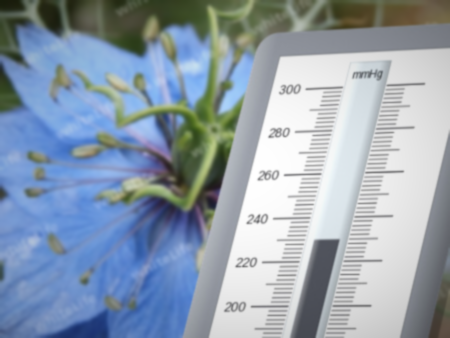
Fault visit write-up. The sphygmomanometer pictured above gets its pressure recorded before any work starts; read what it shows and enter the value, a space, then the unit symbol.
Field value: 230 mmHg
